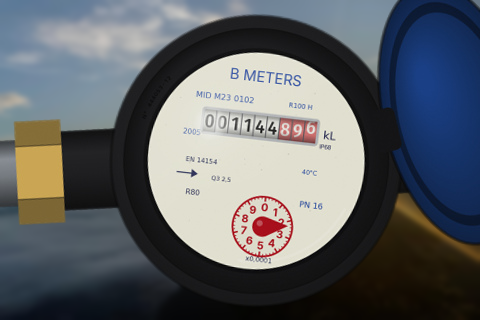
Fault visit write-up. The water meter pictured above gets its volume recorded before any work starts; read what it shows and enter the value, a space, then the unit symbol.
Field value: 1144.8962 kL
